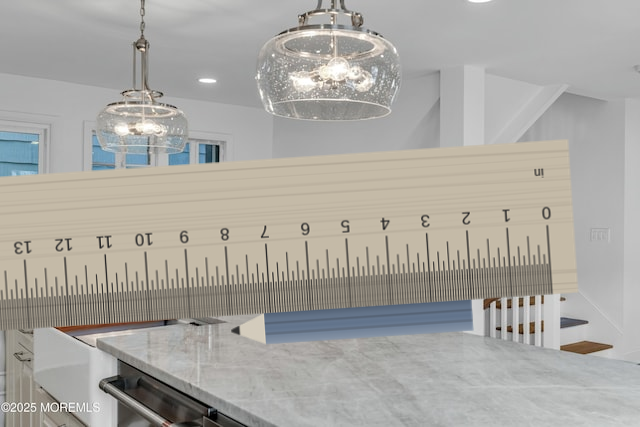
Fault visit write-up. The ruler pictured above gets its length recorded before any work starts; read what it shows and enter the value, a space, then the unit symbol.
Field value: 6 in
